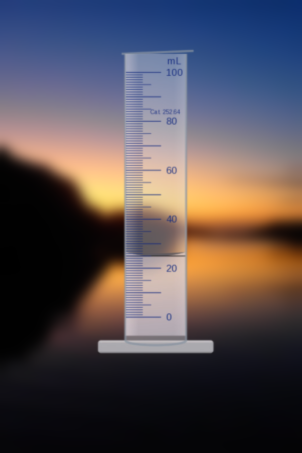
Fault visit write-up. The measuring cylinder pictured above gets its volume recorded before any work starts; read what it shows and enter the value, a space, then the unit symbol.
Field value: 25 mL
